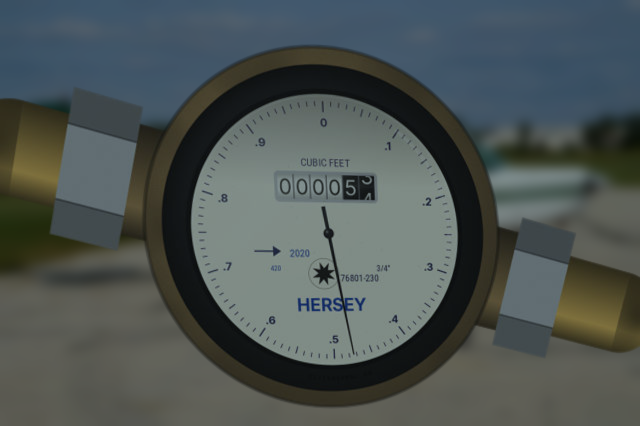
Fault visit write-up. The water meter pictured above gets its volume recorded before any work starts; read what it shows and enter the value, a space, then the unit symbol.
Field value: 53.47 ft³
